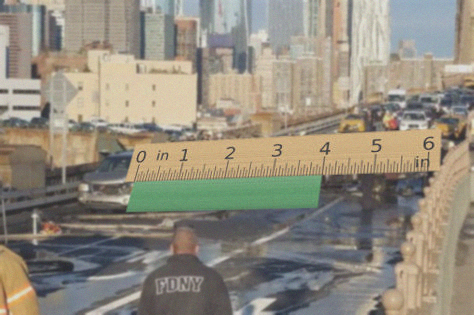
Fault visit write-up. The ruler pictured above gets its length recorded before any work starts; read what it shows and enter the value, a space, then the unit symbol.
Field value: 4 in
